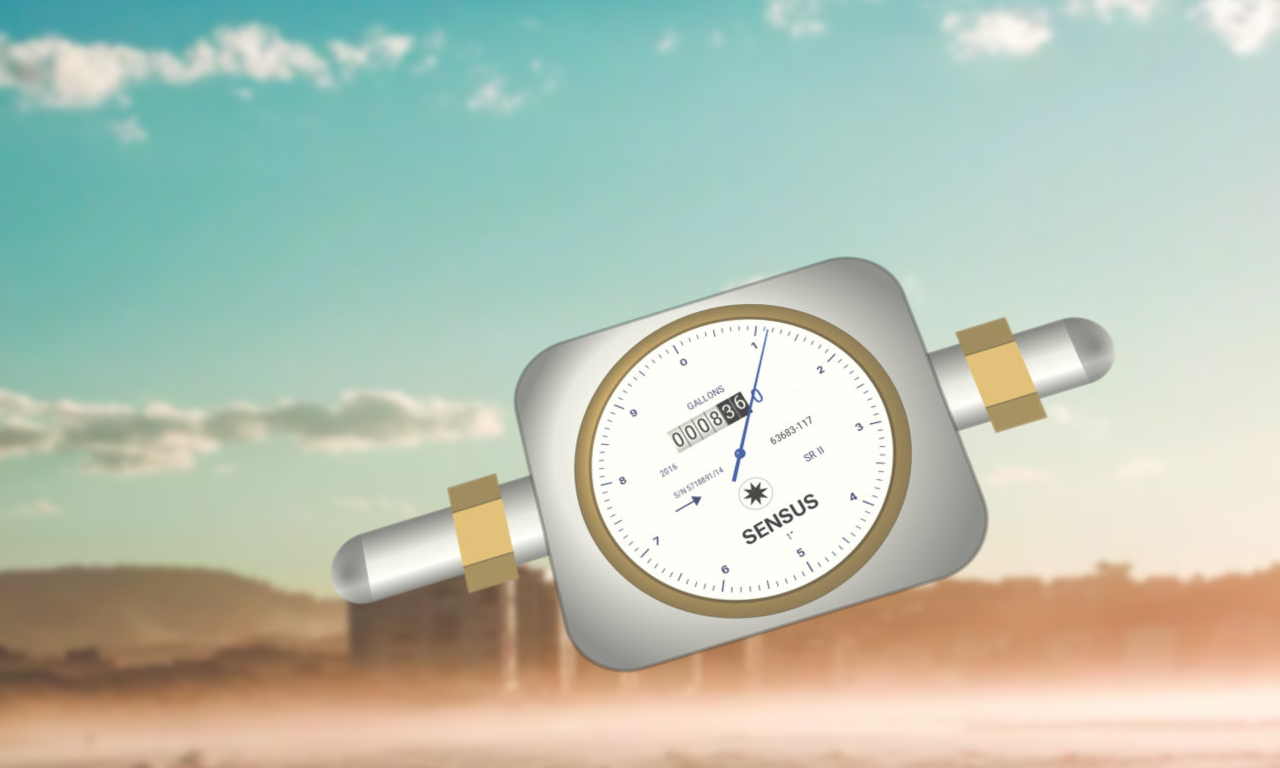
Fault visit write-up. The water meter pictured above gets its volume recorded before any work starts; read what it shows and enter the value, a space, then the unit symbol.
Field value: 8361.1 gal
